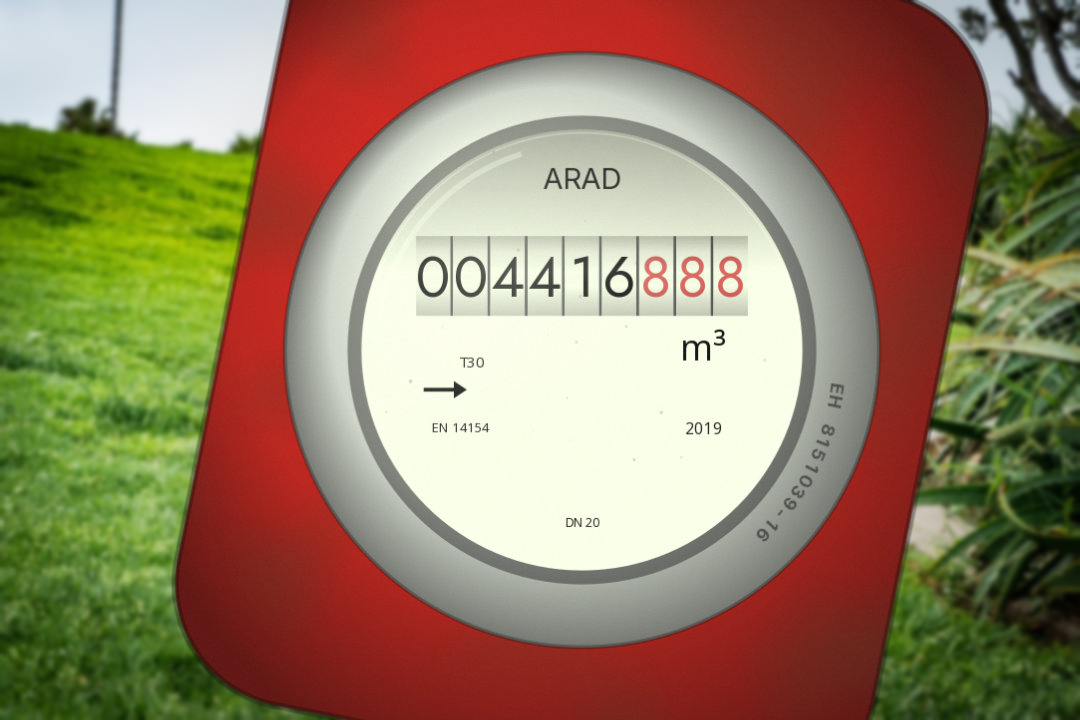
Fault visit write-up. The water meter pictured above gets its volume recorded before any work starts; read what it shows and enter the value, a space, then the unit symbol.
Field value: 4416.888 m³
